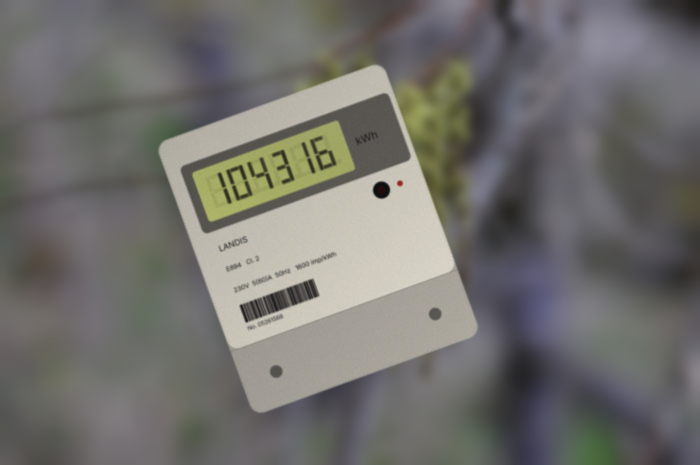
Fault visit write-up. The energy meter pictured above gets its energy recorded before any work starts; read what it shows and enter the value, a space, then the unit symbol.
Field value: 104316 kWh
